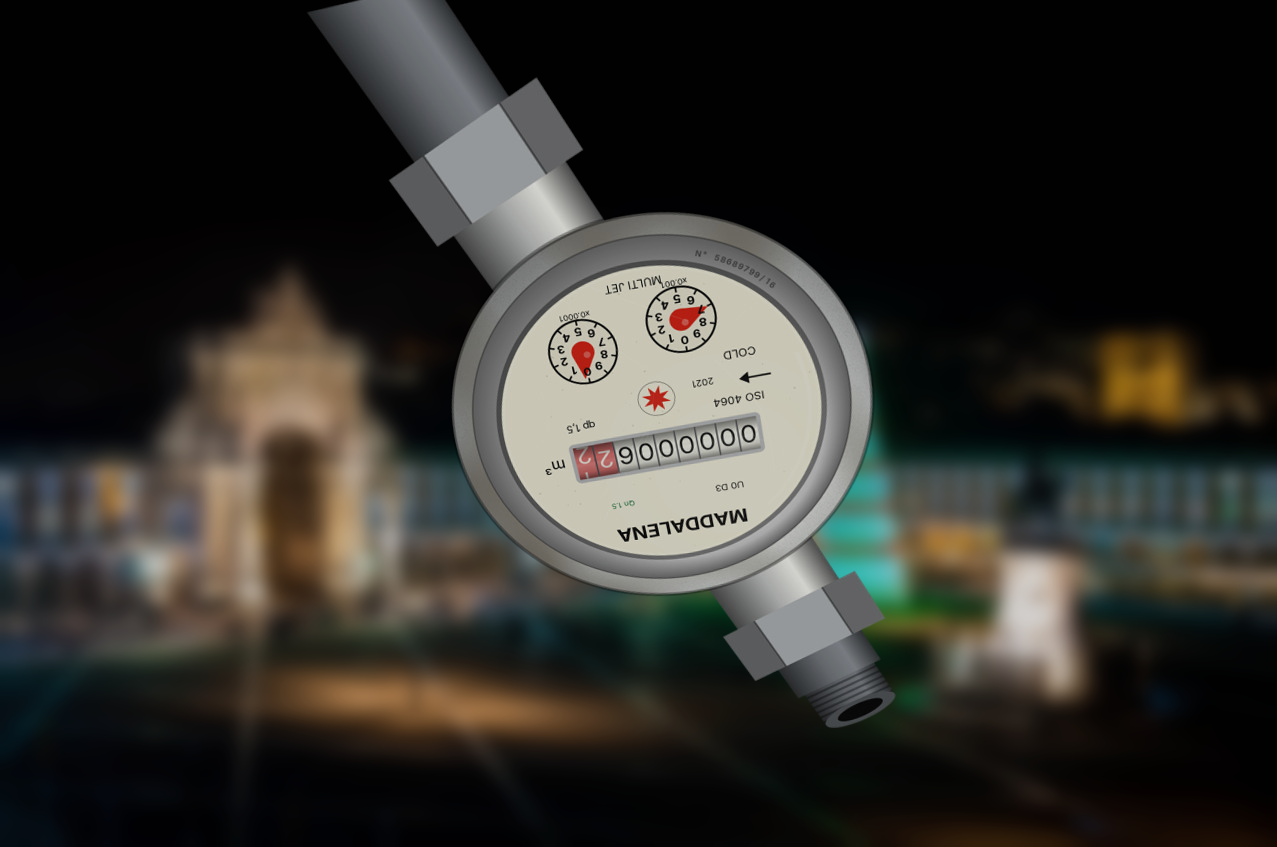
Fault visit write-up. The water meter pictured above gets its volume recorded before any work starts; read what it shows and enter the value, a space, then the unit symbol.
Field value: 6.2170 m³
